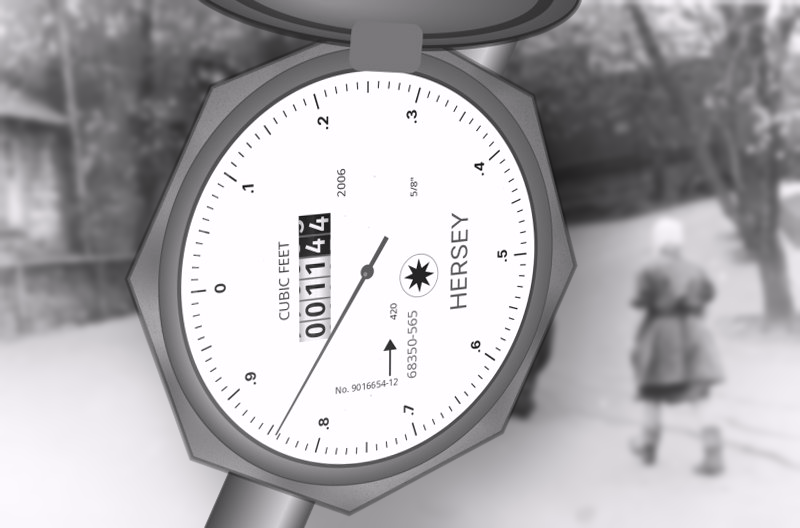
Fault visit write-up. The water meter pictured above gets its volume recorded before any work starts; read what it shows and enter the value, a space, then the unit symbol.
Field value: 1143.84 ft³
